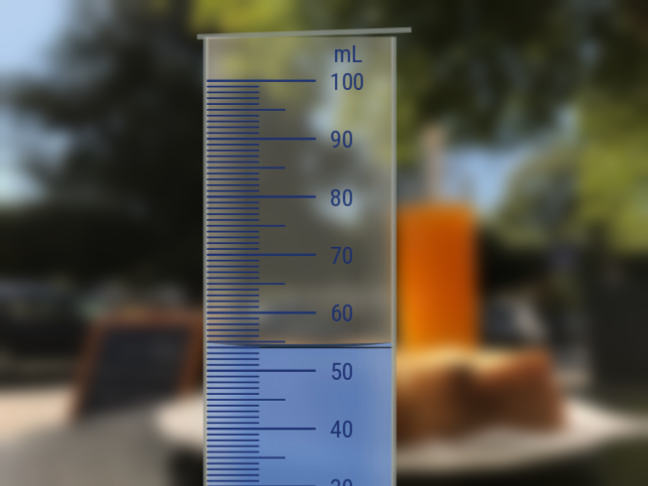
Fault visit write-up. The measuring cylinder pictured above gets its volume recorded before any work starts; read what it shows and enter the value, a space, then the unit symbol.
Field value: 54 mL
